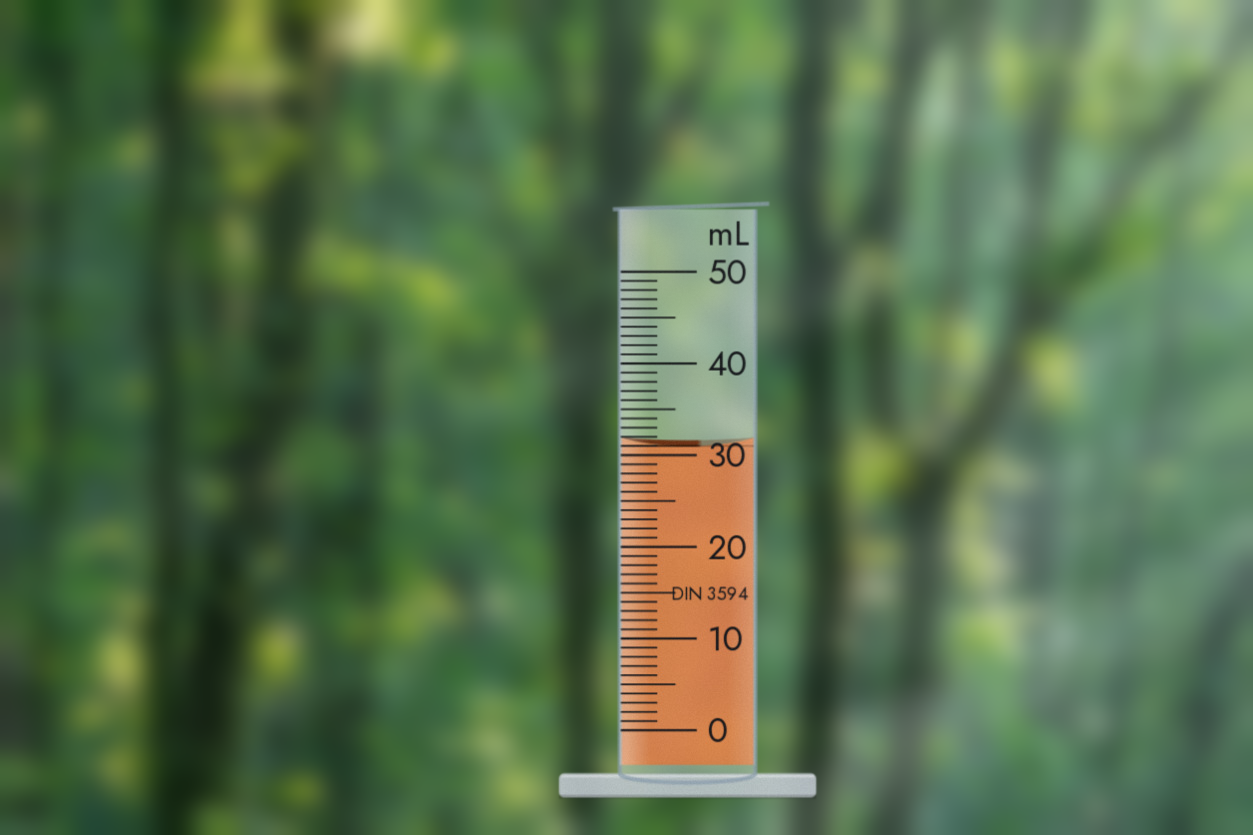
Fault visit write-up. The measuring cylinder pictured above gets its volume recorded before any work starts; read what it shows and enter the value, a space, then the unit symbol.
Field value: 31 mL
